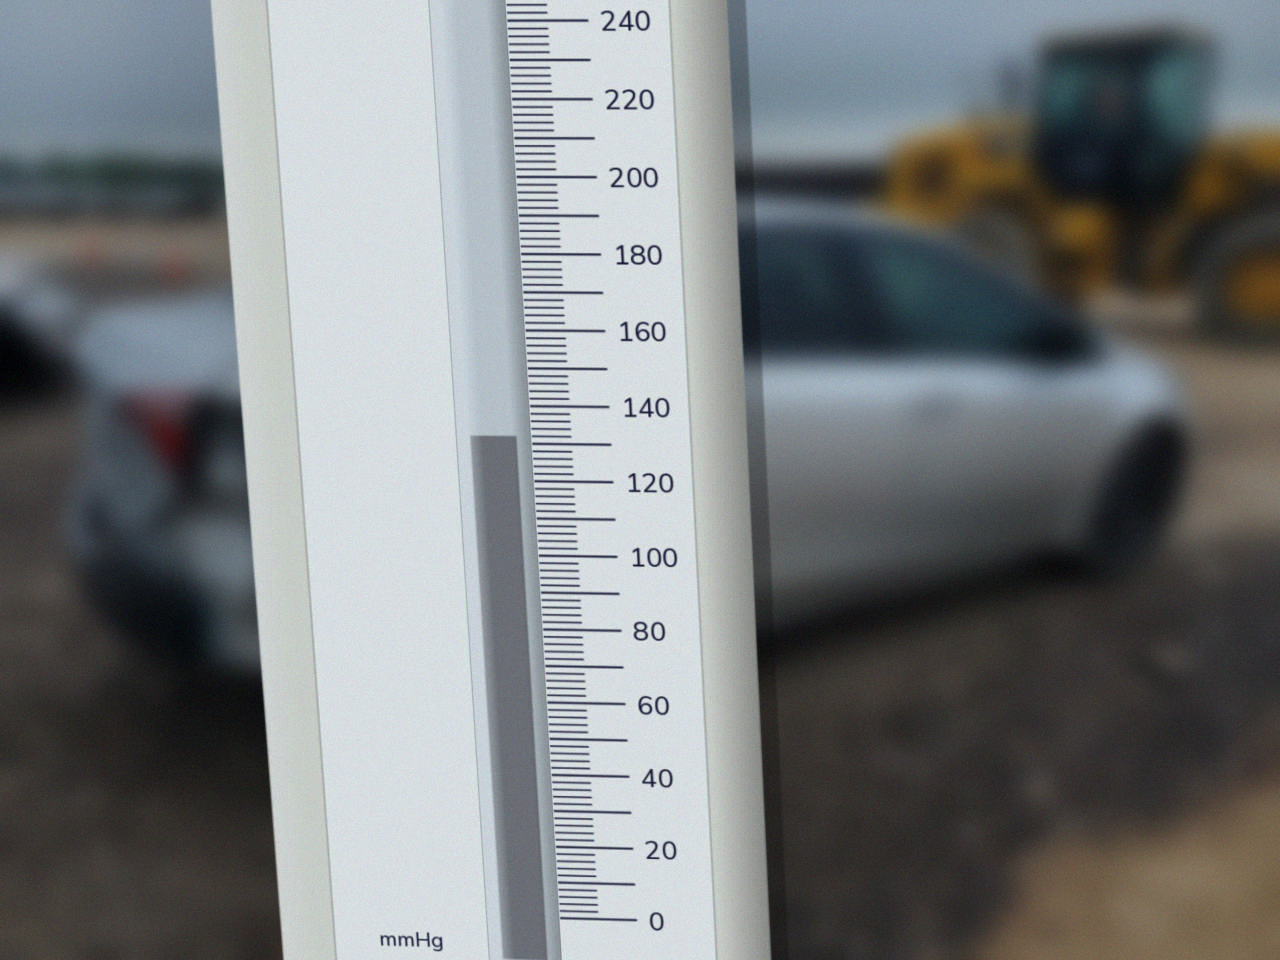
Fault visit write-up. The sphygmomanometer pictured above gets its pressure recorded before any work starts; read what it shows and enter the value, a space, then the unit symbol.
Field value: 132 mmHg
